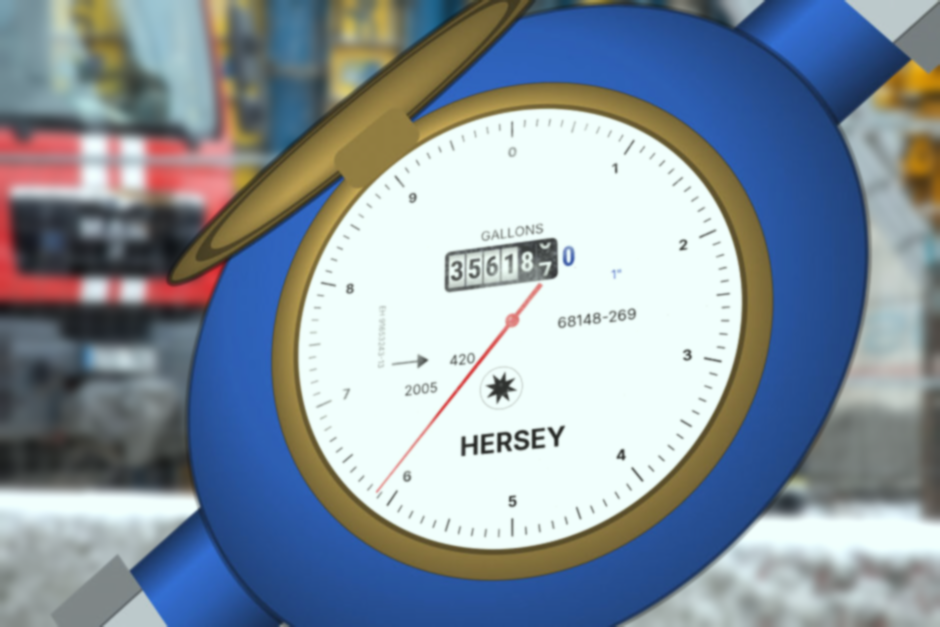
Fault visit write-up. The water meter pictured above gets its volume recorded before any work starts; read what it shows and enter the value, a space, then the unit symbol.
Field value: 3561866.1 gal
